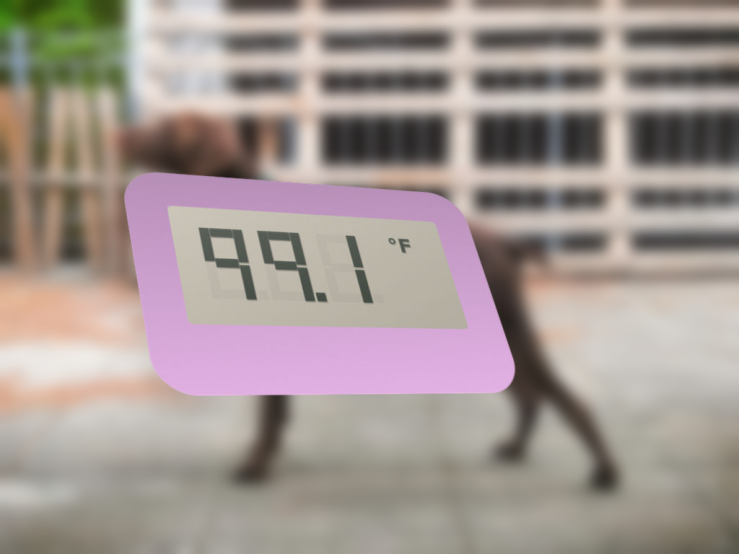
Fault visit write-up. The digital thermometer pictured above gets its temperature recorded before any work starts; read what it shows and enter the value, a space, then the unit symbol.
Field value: 99.1 °F
